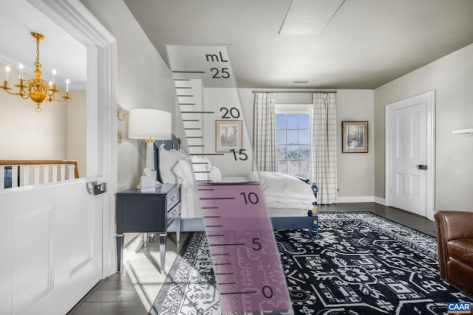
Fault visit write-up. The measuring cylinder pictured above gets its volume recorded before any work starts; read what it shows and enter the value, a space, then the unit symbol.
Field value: 11.5 mL
